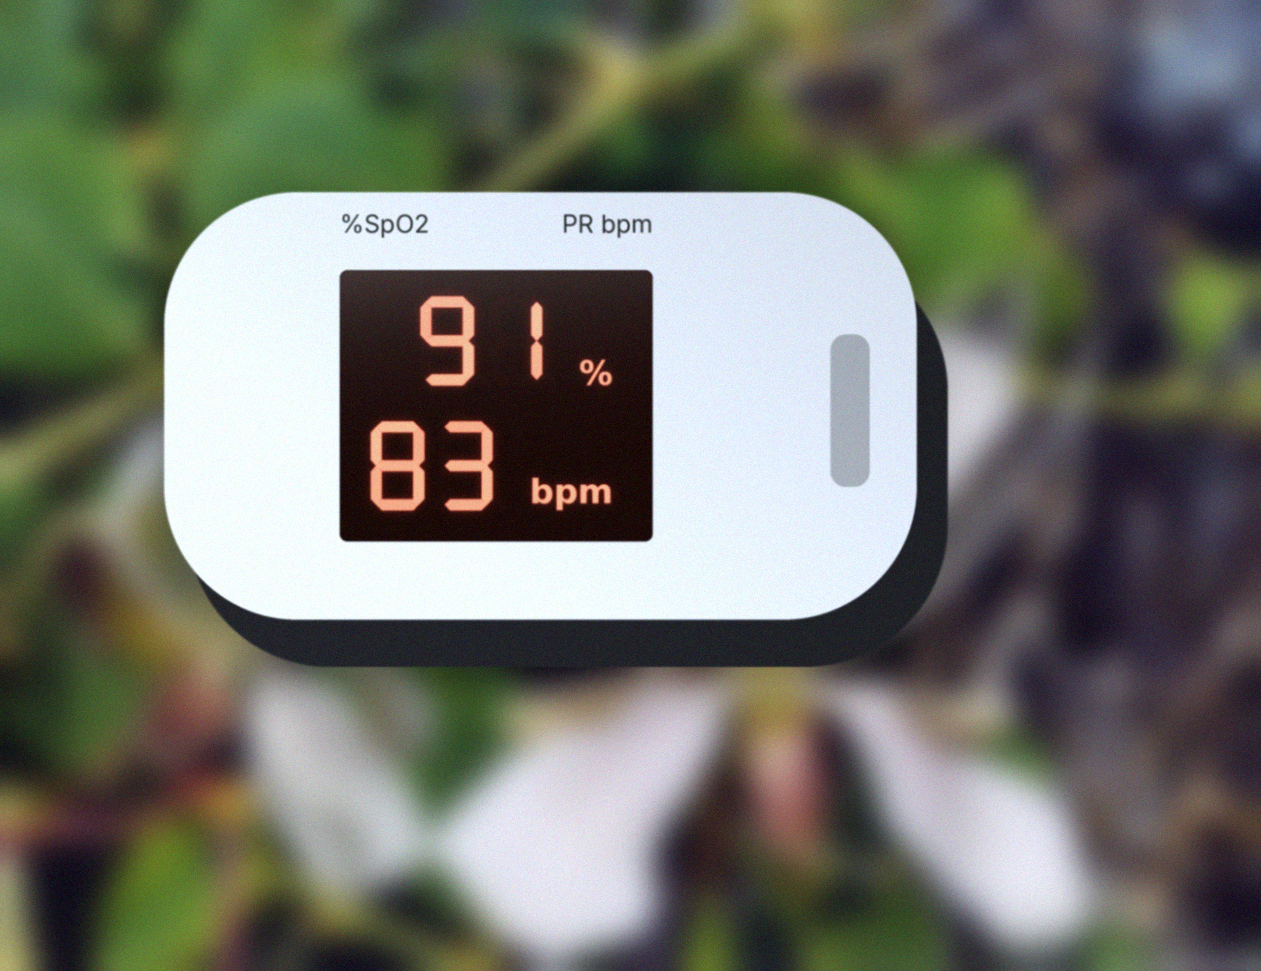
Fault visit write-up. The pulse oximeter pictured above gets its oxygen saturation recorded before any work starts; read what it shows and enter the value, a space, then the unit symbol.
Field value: 91 %
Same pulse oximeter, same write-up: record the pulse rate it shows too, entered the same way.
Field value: 83 bpm
